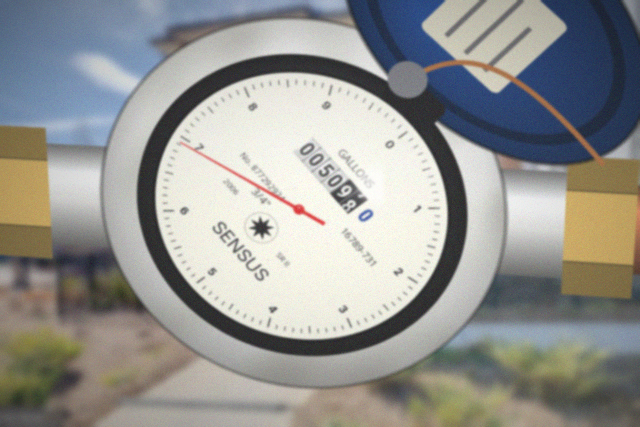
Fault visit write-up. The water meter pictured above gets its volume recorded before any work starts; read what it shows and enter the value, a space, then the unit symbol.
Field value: 50976.9 gal
